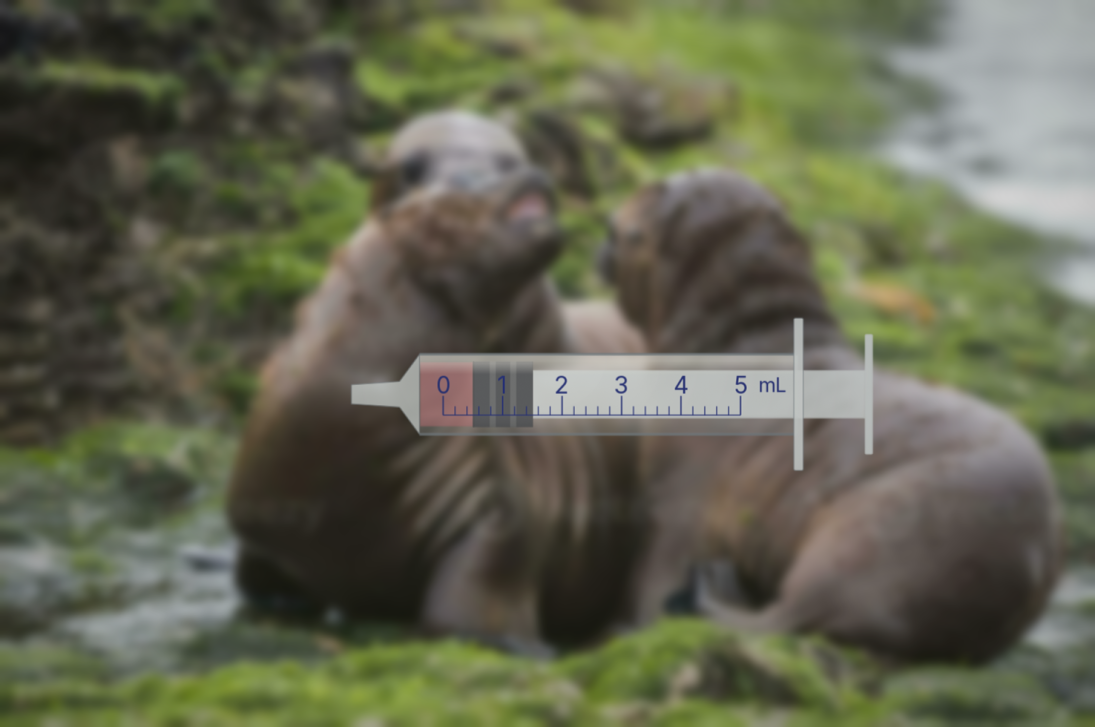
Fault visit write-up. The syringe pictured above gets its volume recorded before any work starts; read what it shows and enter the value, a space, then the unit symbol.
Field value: 0.5 mL
